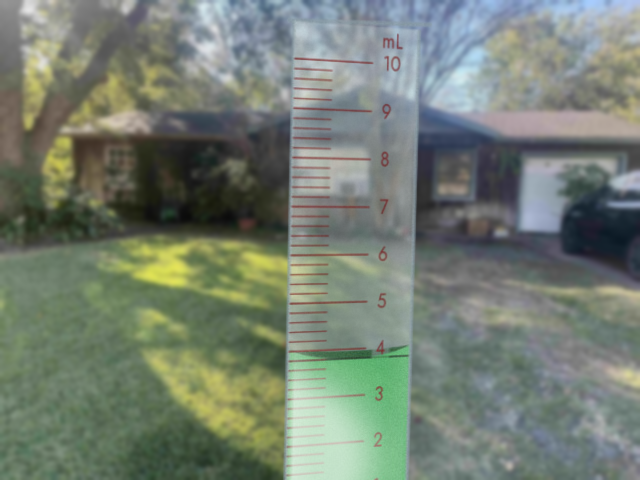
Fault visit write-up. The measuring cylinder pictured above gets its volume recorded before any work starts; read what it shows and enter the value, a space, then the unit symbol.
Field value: 3.8 mL
